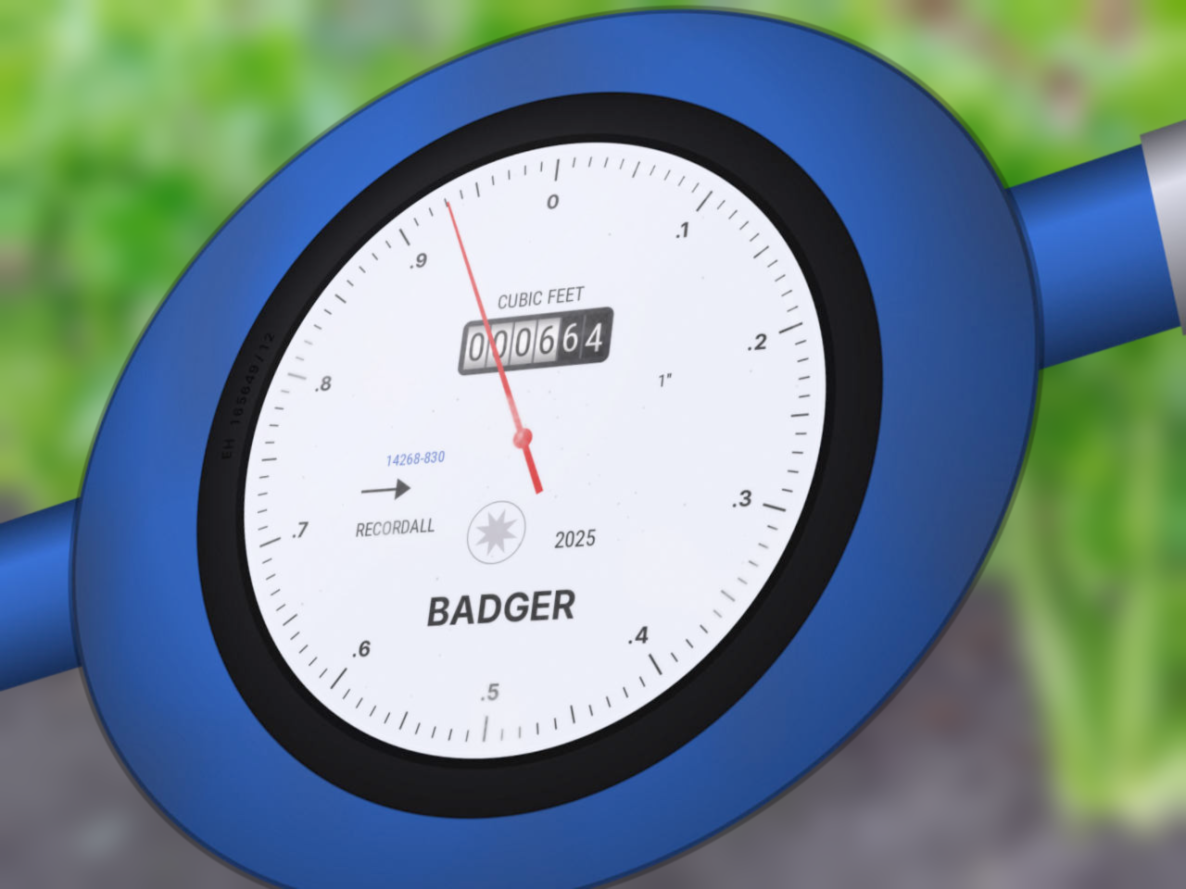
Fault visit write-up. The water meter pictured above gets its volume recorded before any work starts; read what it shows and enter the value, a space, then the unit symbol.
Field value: 663.93 ft³
